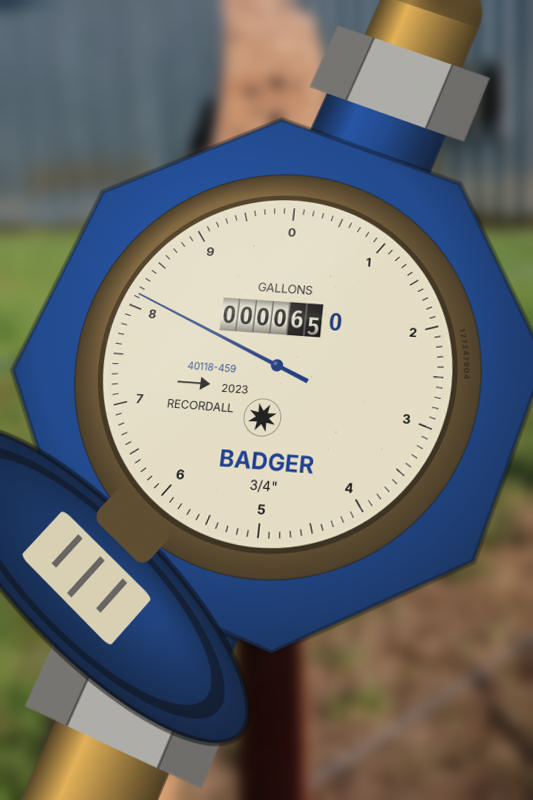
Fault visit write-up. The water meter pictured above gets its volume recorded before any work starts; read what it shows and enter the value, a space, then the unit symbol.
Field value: 648.1 gal
